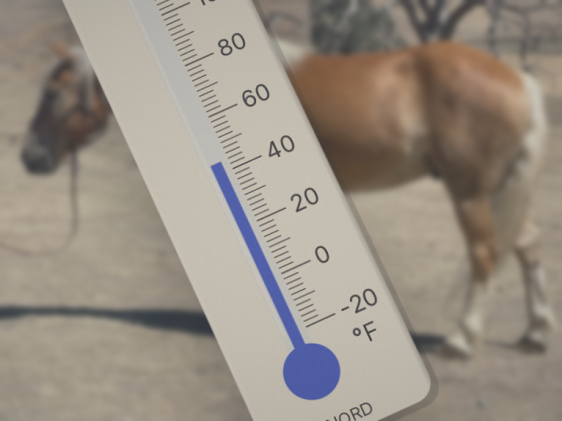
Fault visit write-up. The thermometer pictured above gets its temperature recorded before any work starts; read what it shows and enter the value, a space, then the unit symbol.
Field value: 44 °F
